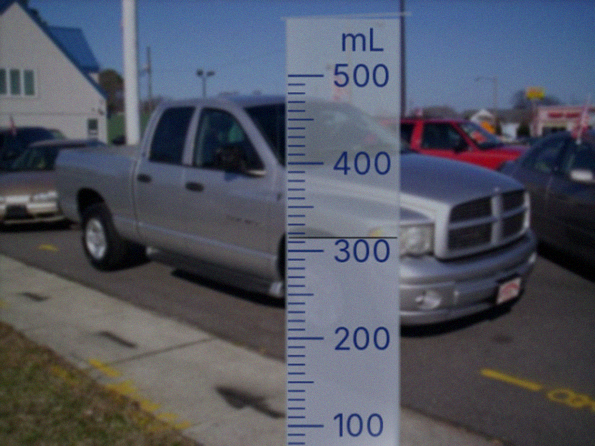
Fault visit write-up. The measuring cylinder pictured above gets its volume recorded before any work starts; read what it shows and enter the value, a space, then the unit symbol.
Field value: 315 mL
